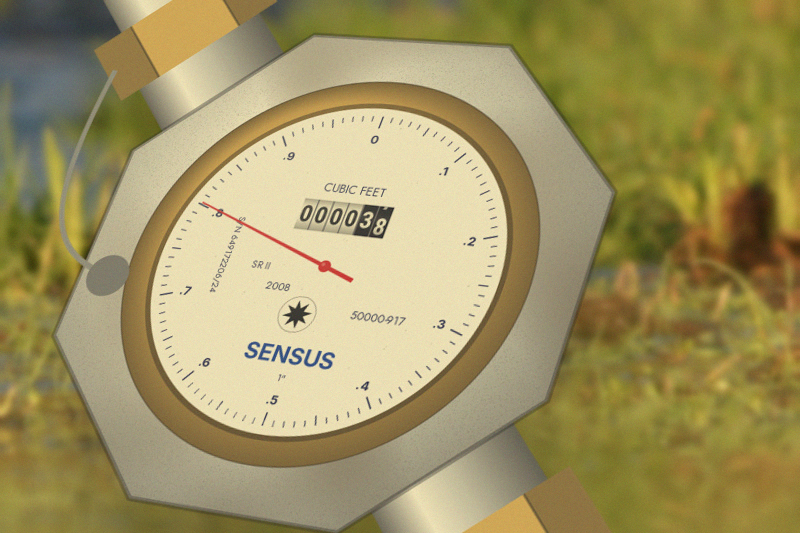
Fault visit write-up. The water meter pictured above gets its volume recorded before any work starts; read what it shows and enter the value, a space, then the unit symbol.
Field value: 37.80 ft³
